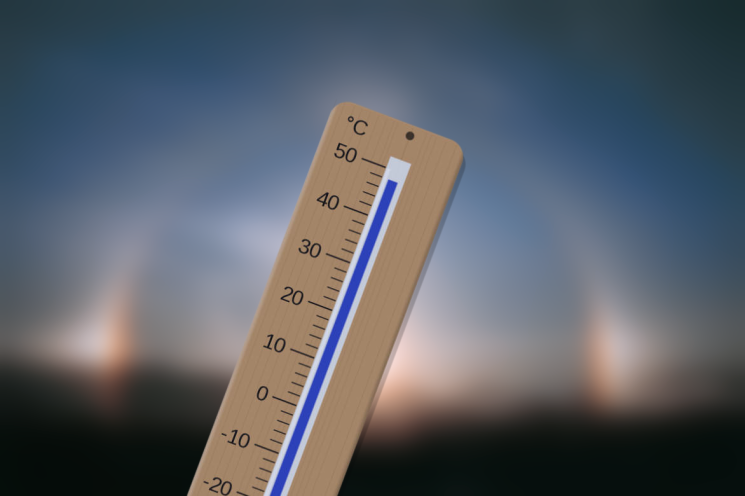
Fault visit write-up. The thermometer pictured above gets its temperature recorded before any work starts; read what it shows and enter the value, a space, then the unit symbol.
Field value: 48 °C
